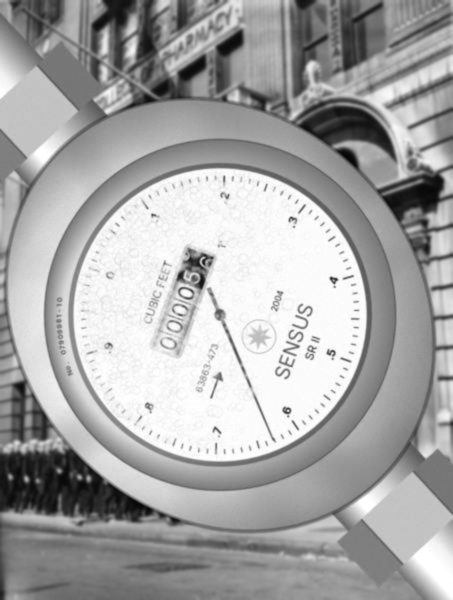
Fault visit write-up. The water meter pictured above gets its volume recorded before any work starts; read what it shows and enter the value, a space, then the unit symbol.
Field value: 55.63 ft³
